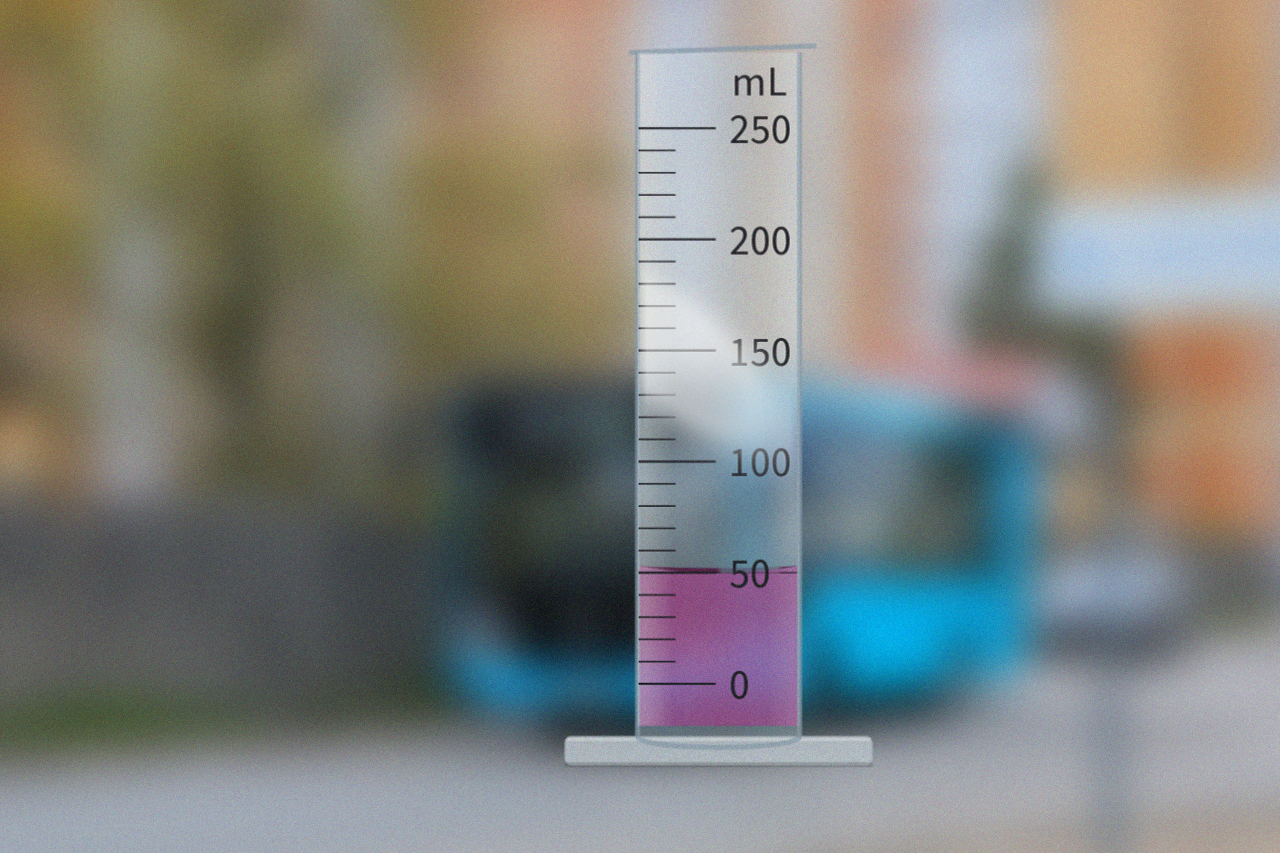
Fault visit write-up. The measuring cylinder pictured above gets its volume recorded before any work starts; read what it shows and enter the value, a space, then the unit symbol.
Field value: 50 mL
